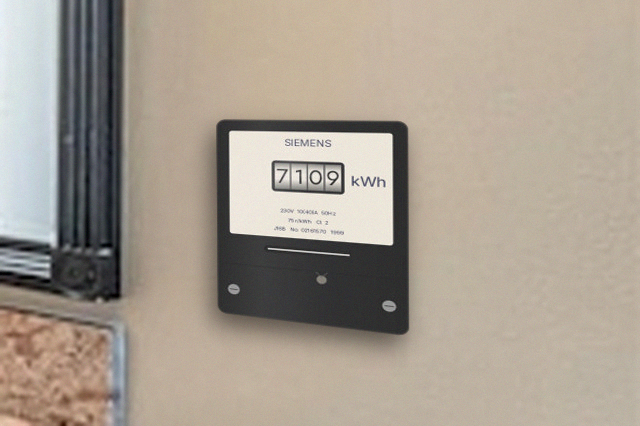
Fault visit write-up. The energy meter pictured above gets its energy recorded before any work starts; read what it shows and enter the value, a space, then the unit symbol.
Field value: 7109 kWh
